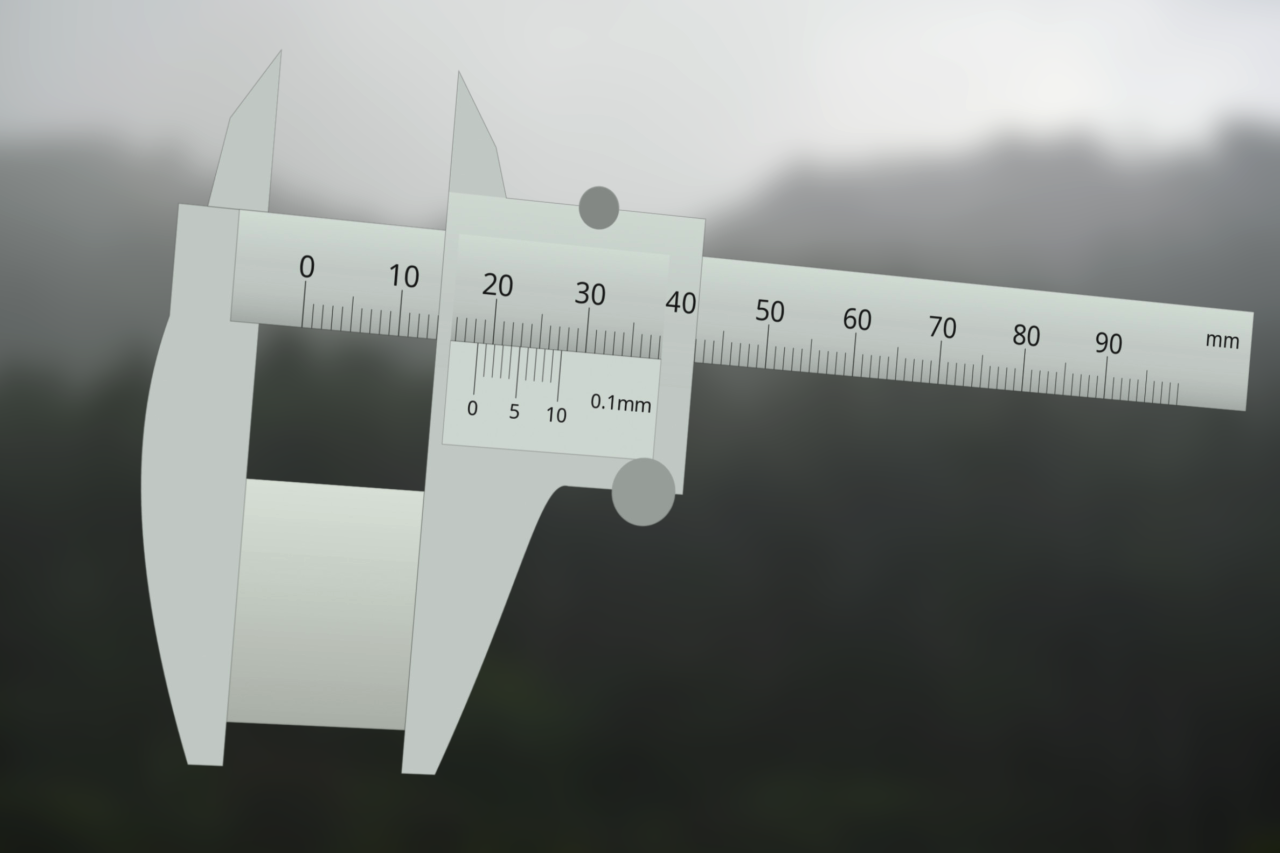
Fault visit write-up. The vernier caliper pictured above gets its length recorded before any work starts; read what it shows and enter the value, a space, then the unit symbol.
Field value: 18.4 mm
